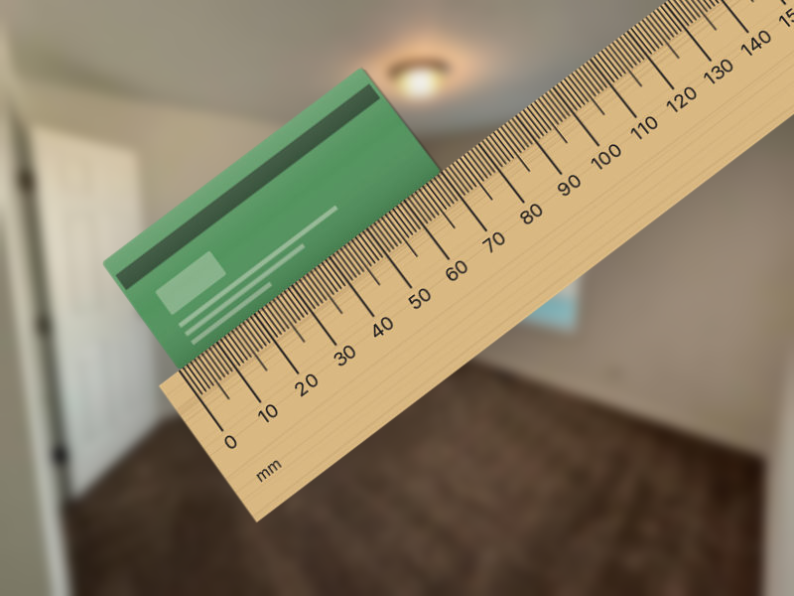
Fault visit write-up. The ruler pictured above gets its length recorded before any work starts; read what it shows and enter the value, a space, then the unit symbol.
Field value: 70 mm
